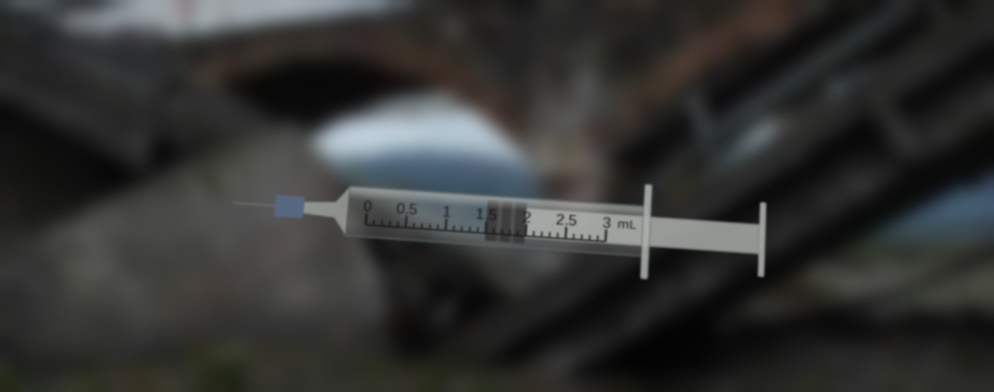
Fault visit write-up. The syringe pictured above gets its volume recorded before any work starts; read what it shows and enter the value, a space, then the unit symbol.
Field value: 1.5 mL
